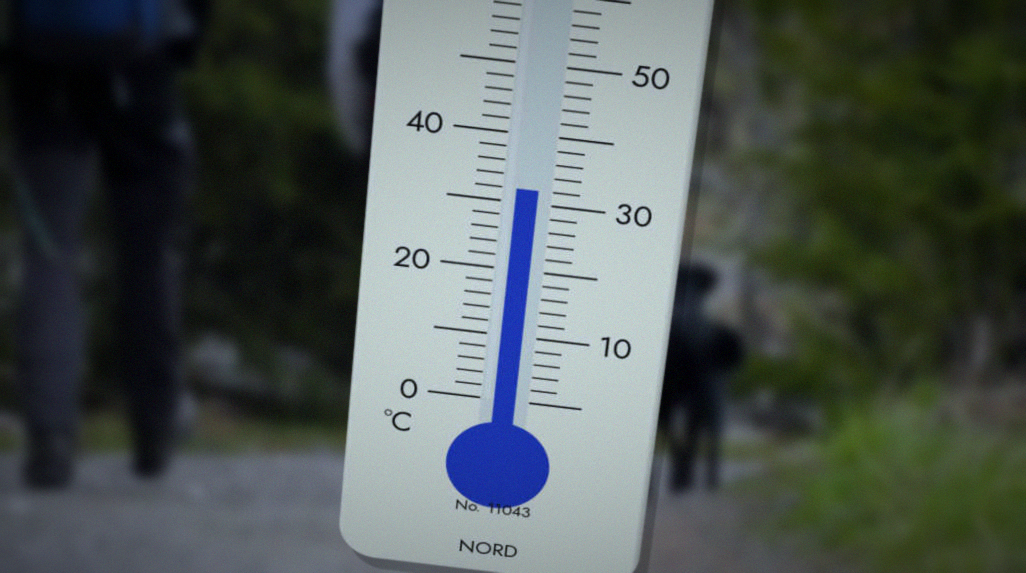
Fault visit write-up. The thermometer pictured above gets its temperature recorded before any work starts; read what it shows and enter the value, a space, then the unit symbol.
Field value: 32 °C
